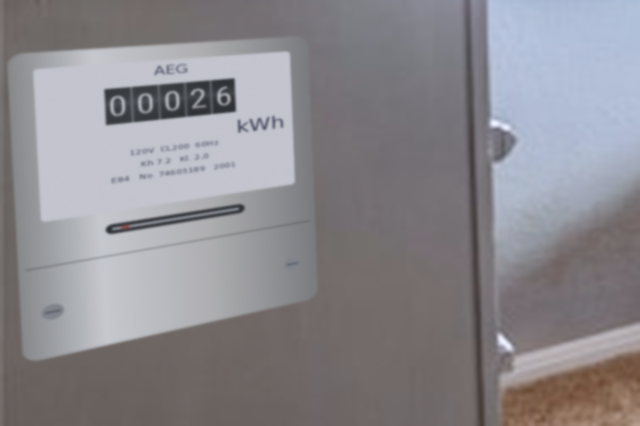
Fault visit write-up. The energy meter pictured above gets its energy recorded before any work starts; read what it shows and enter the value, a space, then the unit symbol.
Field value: 26 kWh
